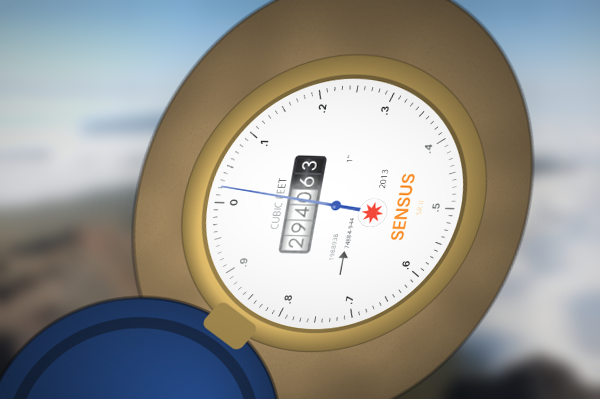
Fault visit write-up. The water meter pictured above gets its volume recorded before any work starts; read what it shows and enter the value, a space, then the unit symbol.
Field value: 294063.02 ft³
